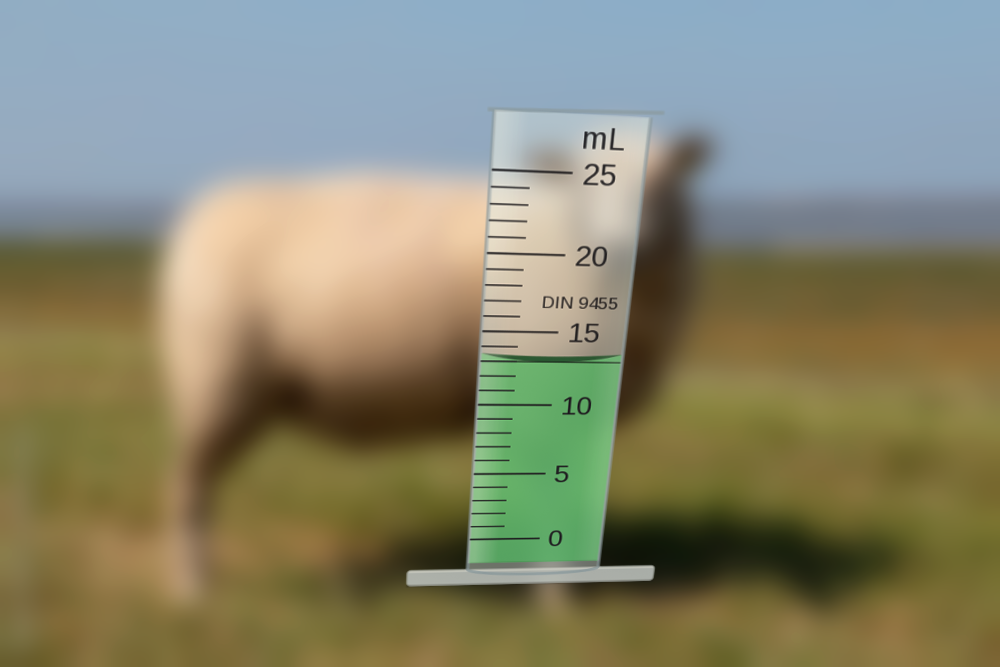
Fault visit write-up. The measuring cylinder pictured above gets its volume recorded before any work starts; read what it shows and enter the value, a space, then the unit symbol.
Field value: 13 mL
